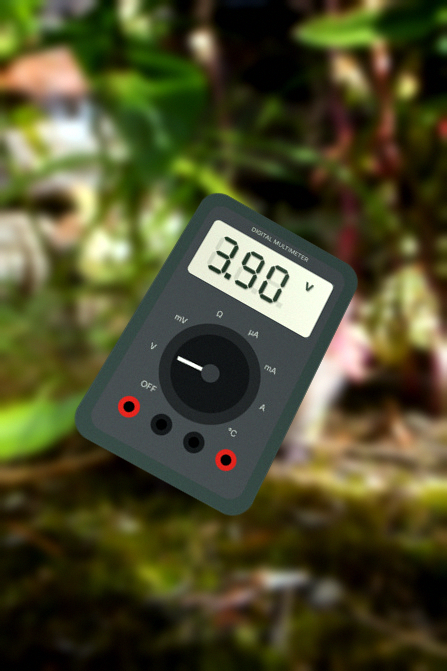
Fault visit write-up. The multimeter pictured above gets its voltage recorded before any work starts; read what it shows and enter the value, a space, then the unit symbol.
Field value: 3.90 V
